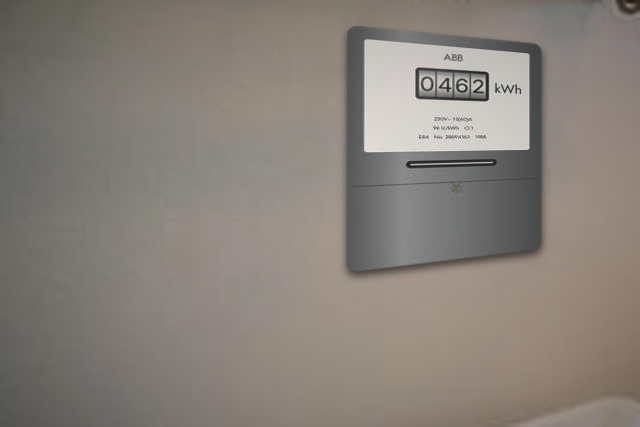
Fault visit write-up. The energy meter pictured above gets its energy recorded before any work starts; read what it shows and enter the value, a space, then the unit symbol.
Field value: 462 kWh
